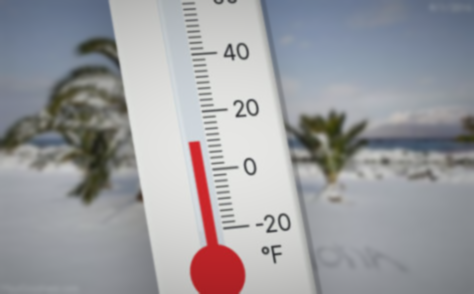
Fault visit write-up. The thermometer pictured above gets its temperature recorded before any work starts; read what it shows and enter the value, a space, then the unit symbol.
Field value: 10 °F
